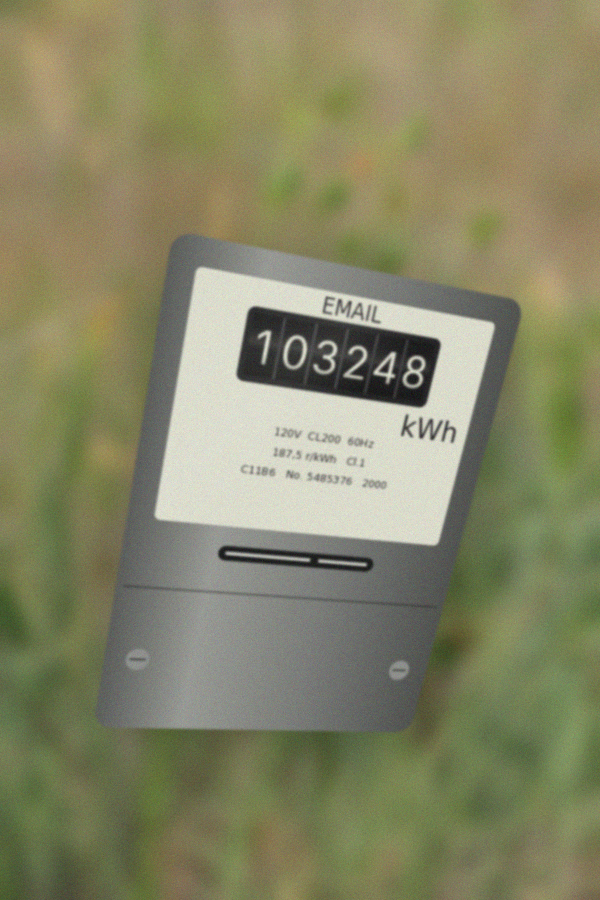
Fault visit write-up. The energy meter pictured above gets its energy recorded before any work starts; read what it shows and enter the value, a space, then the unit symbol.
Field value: 103248 kWh
